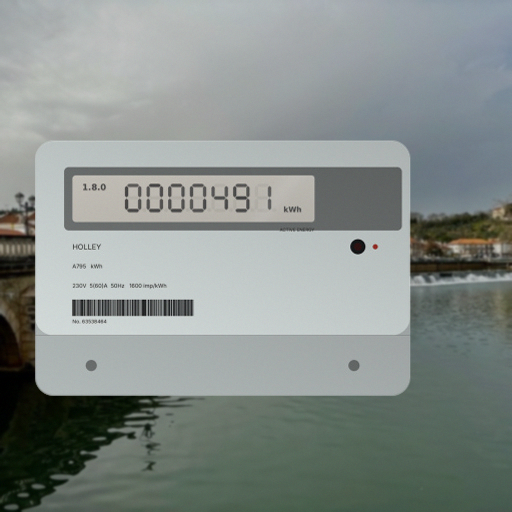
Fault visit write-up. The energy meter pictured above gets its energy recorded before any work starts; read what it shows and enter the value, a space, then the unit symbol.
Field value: 491 kWh
